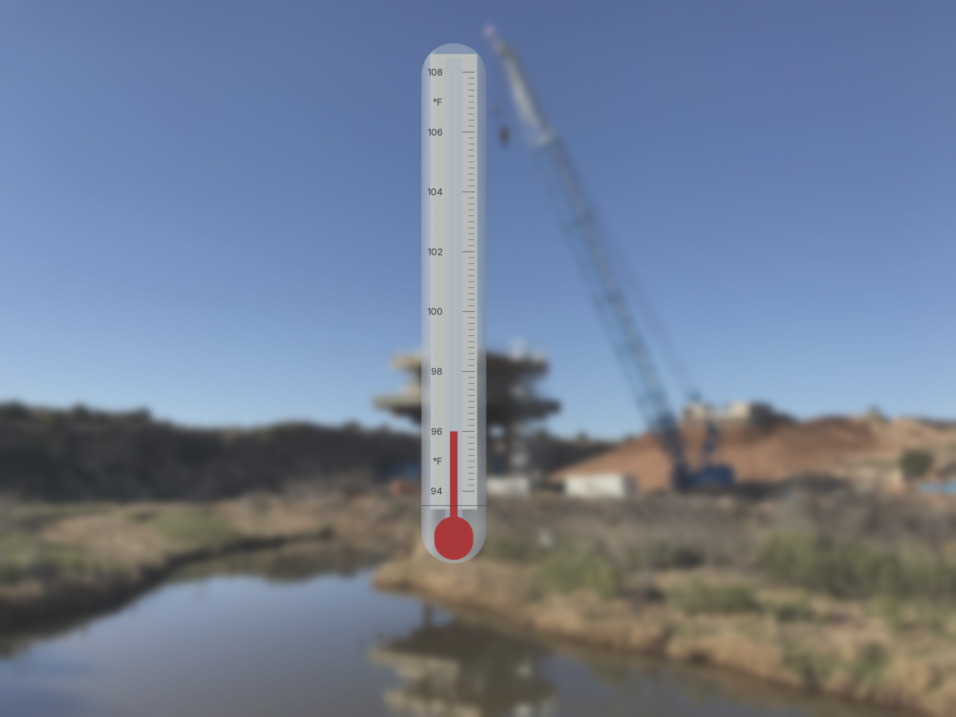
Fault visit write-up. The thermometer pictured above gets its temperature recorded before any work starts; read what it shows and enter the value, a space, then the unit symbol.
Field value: 96 °F
